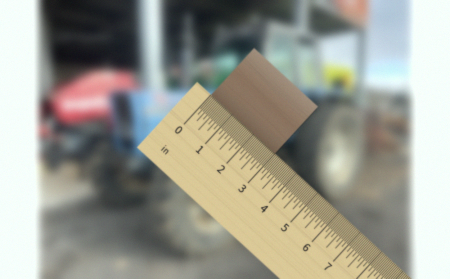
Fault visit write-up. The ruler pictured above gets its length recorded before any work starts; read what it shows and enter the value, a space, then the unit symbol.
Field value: 3 in
